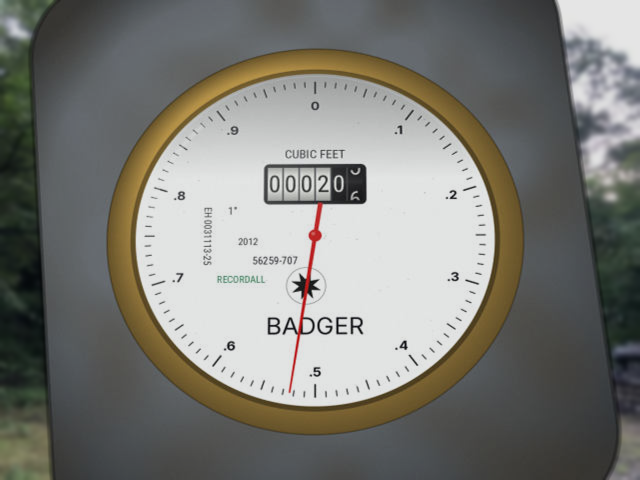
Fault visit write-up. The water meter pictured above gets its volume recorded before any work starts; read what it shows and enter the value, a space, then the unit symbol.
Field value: 205.52 ft³
